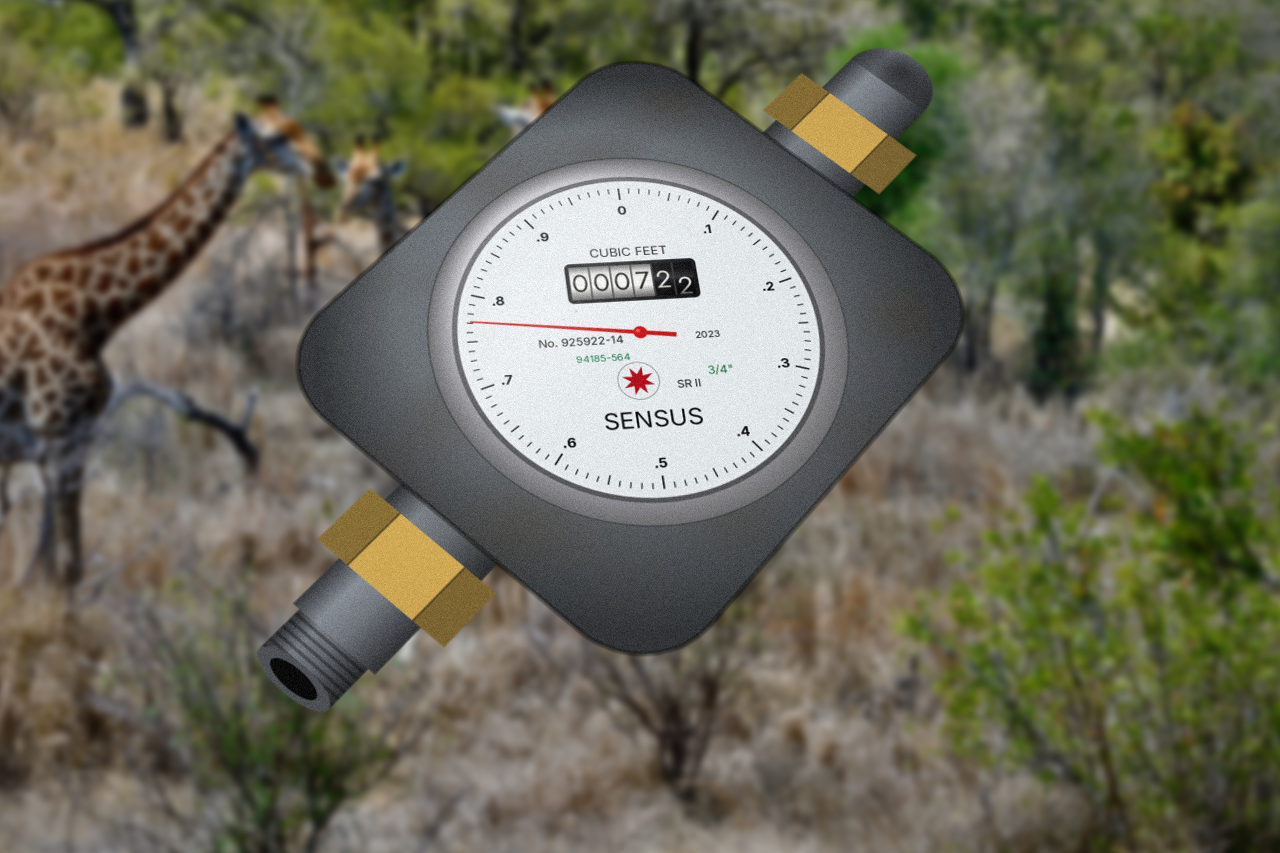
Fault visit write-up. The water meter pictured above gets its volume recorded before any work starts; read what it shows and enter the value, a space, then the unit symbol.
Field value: 721.77 ft³
